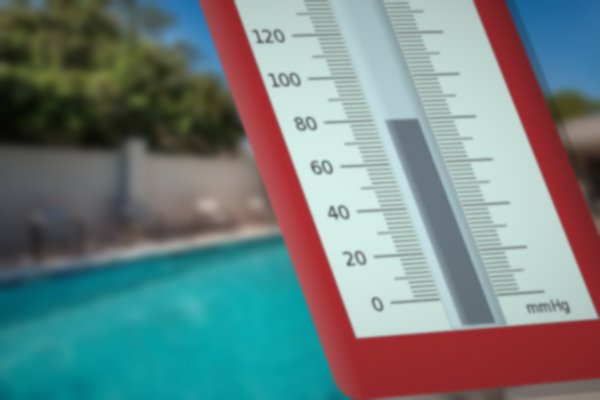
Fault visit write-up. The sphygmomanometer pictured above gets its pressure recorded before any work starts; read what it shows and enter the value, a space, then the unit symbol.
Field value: 80 mmHg
